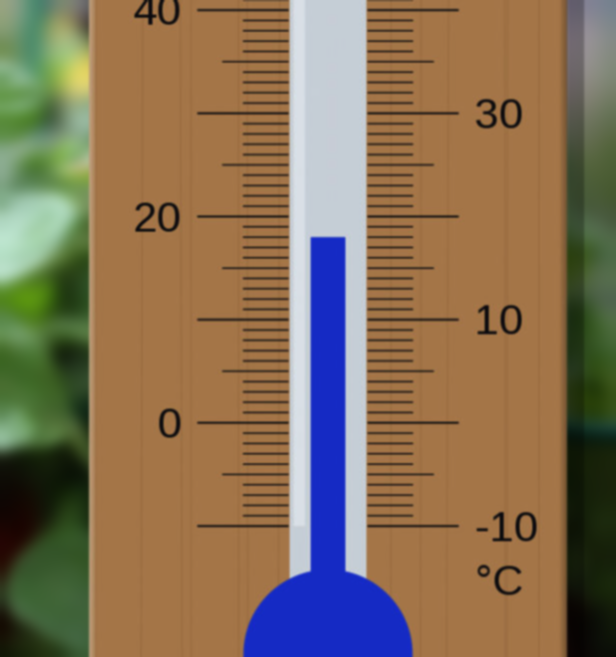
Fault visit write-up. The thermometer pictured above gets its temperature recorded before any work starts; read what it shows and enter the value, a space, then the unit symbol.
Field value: 18 °C
